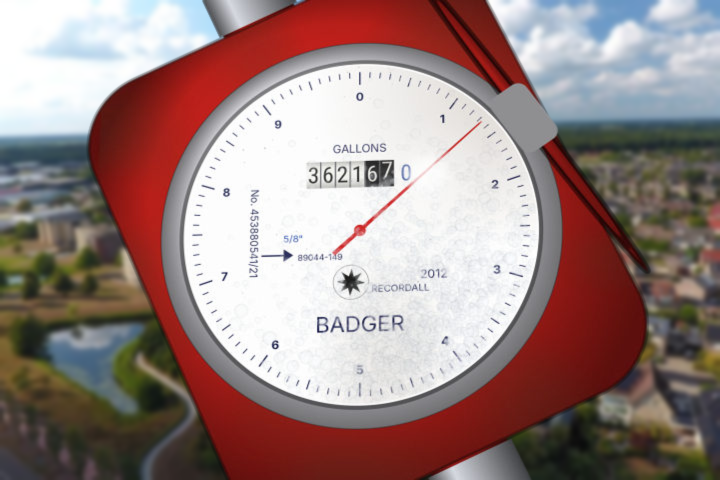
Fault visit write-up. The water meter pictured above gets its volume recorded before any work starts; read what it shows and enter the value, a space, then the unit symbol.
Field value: 3621671.3 gal
